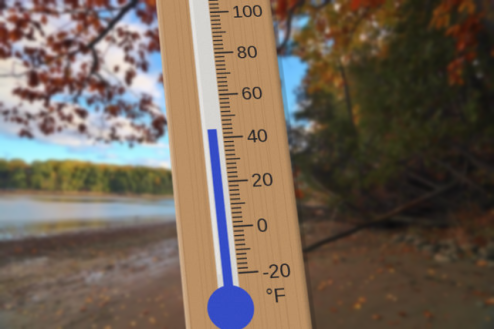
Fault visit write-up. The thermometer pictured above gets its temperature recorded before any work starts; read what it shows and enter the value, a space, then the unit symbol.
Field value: 44 °F
